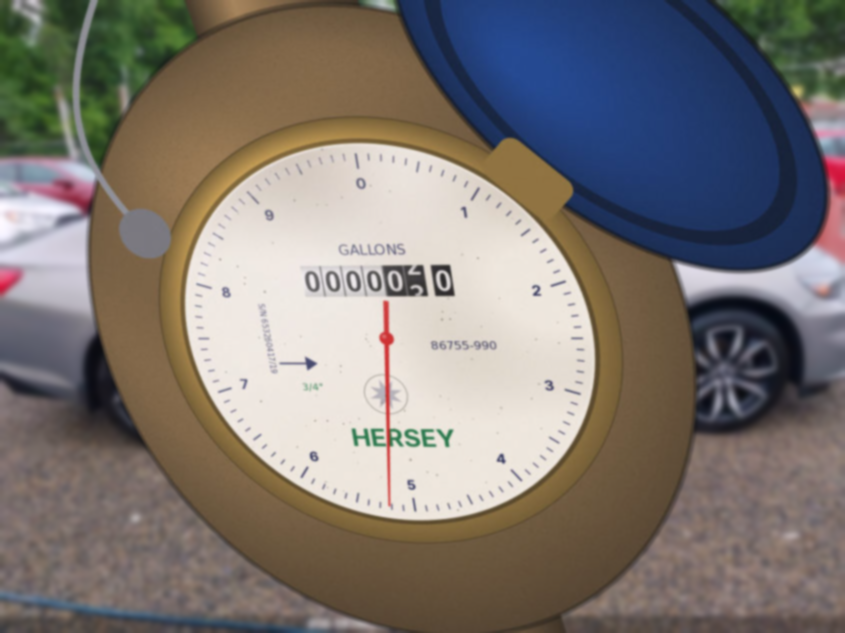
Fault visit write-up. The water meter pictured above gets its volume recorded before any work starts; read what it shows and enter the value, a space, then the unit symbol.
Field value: 25.2 gal
